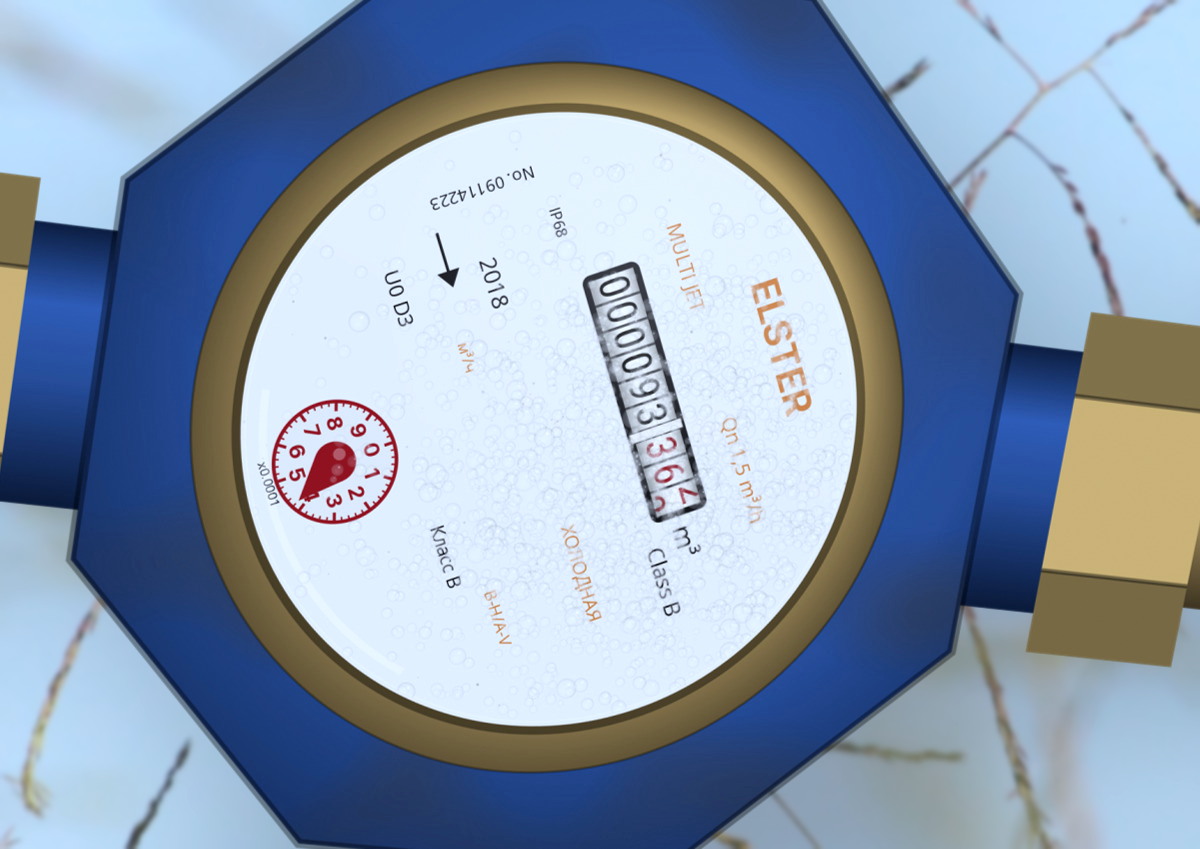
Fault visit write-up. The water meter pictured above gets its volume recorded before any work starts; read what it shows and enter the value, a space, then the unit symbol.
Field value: 93.3624 m³
